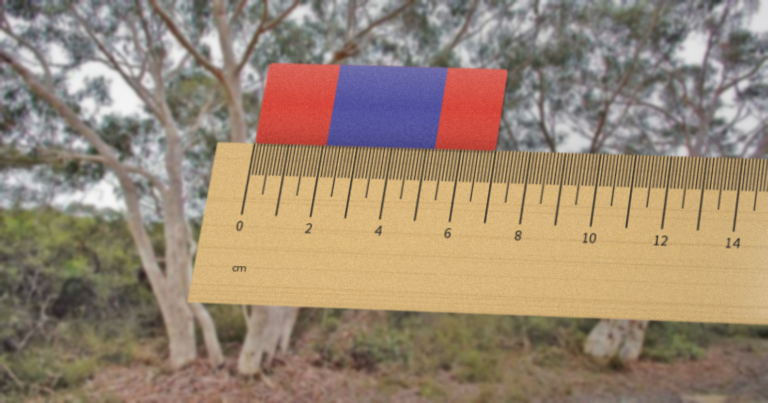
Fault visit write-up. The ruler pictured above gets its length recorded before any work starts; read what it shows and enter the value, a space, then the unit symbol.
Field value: 7 cm
